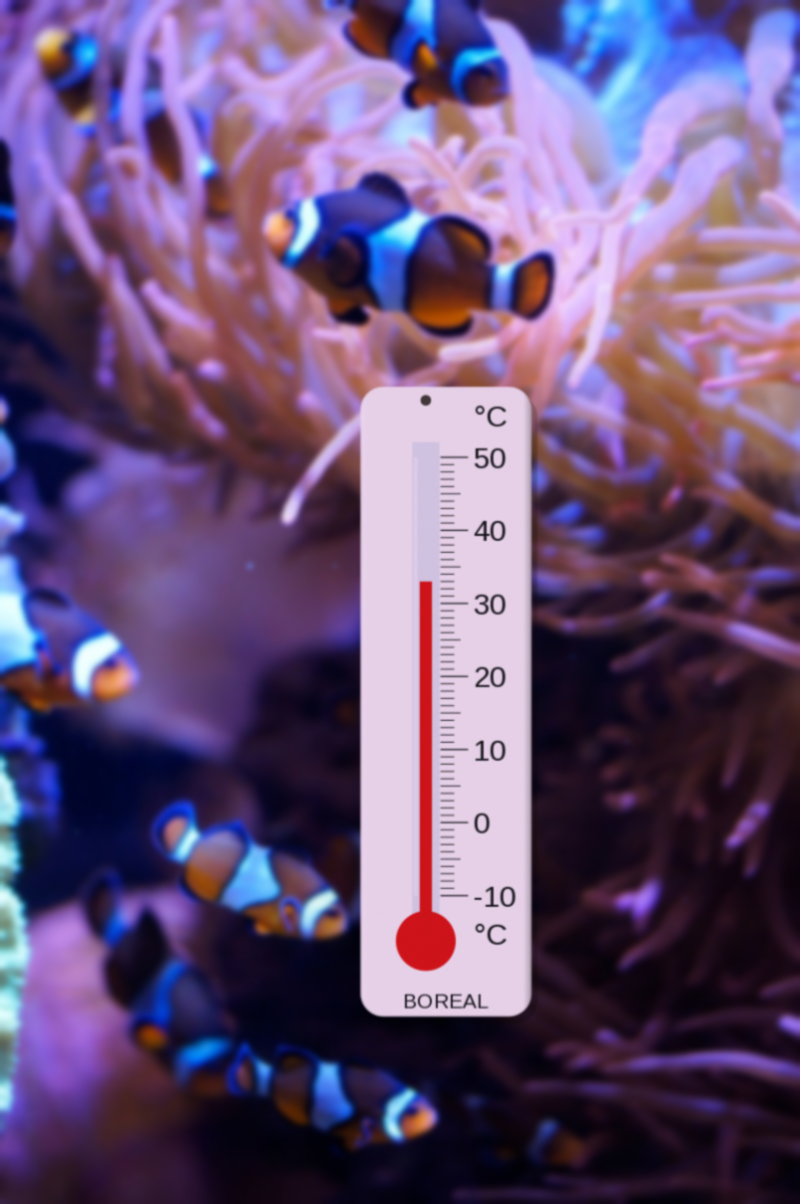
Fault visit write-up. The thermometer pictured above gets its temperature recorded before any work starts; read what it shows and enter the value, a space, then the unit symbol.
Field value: 33 °C
